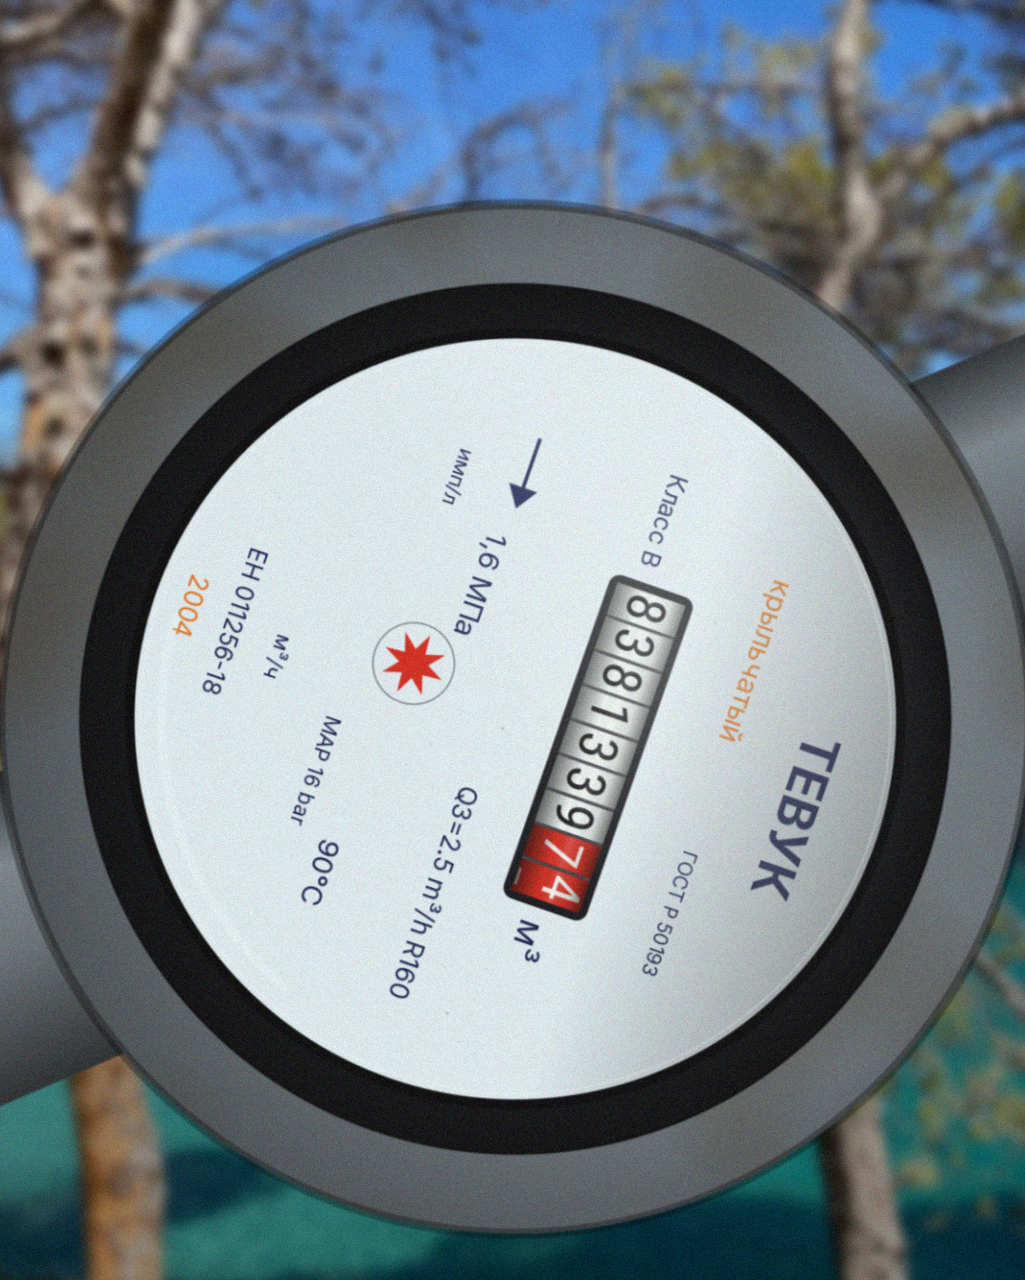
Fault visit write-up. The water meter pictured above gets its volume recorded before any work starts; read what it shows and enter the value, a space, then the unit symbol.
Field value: 8381339.74 m³
